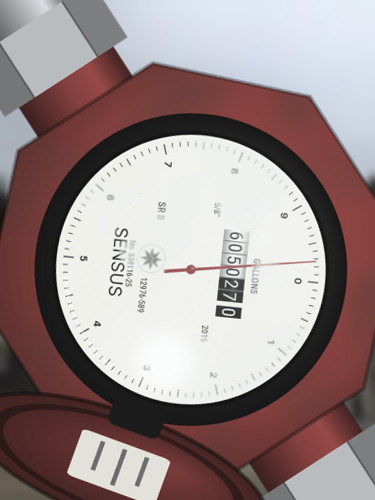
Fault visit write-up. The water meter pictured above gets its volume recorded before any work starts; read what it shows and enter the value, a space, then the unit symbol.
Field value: 6050269.7 gal
